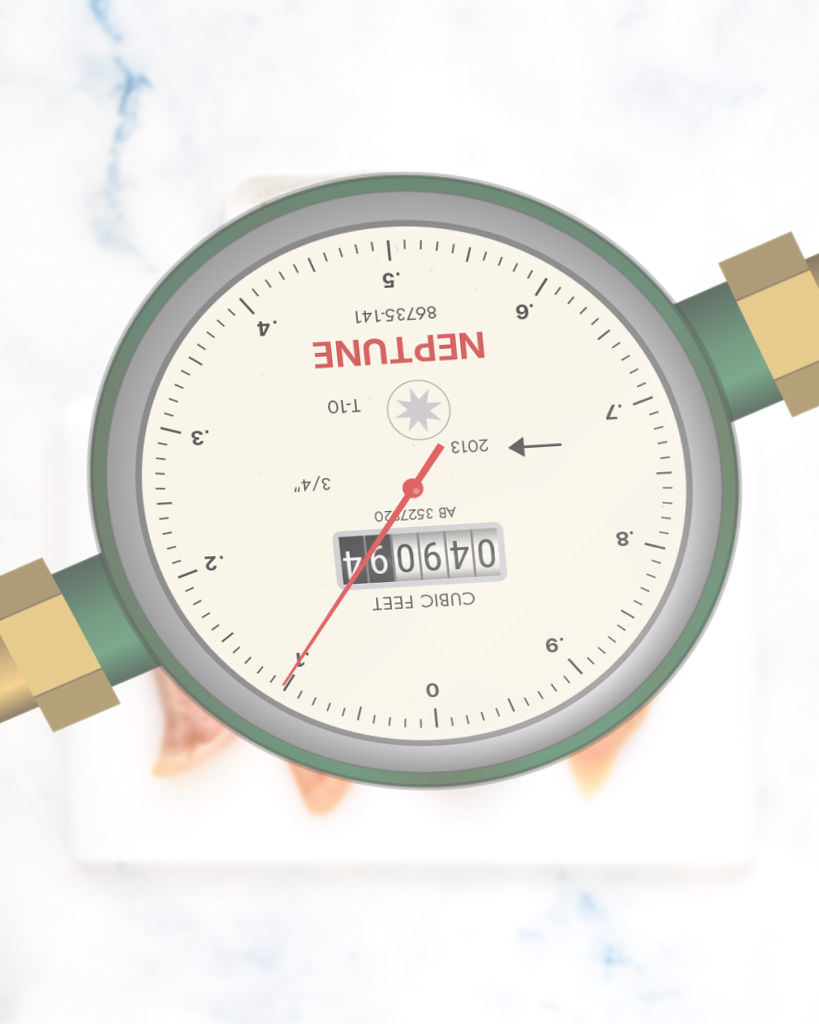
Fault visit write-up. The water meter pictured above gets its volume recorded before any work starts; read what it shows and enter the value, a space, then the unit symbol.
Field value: 49094.10 ft³
